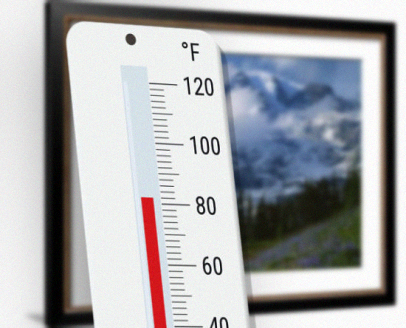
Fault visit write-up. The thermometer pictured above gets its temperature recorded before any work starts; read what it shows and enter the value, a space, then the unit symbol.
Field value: 82 °F
